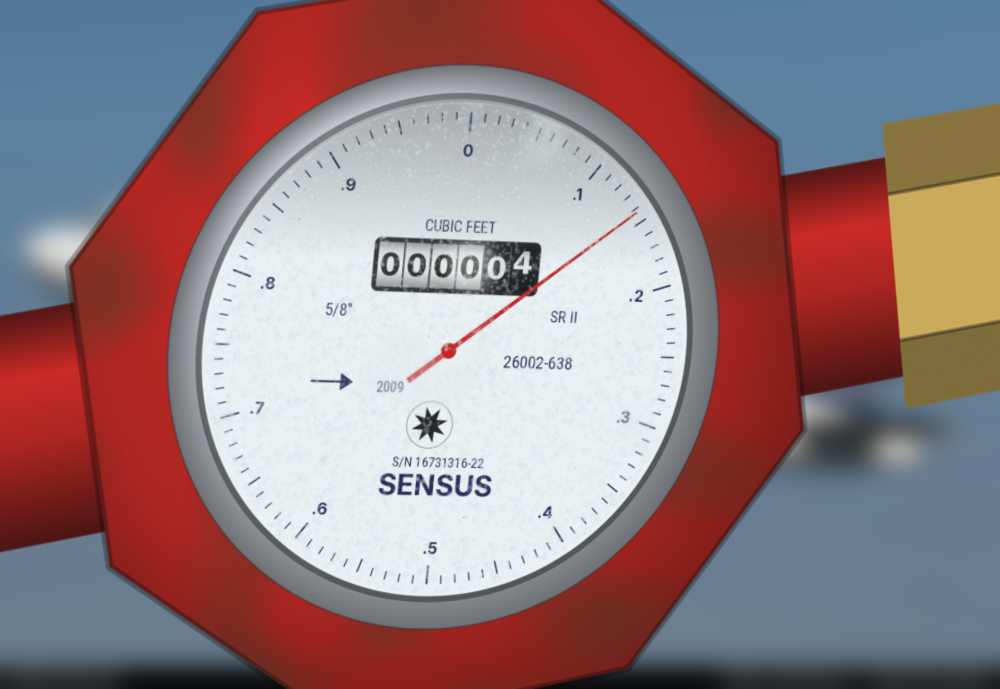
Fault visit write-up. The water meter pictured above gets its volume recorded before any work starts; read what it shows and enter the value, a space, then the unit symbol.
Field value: 4.14 ft³
